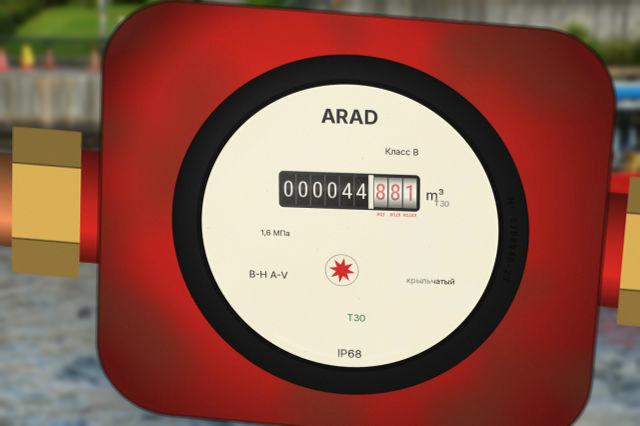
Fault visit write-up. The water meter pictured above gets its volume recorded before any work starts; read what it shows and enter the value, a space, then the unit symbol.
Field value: 44.881 m³
